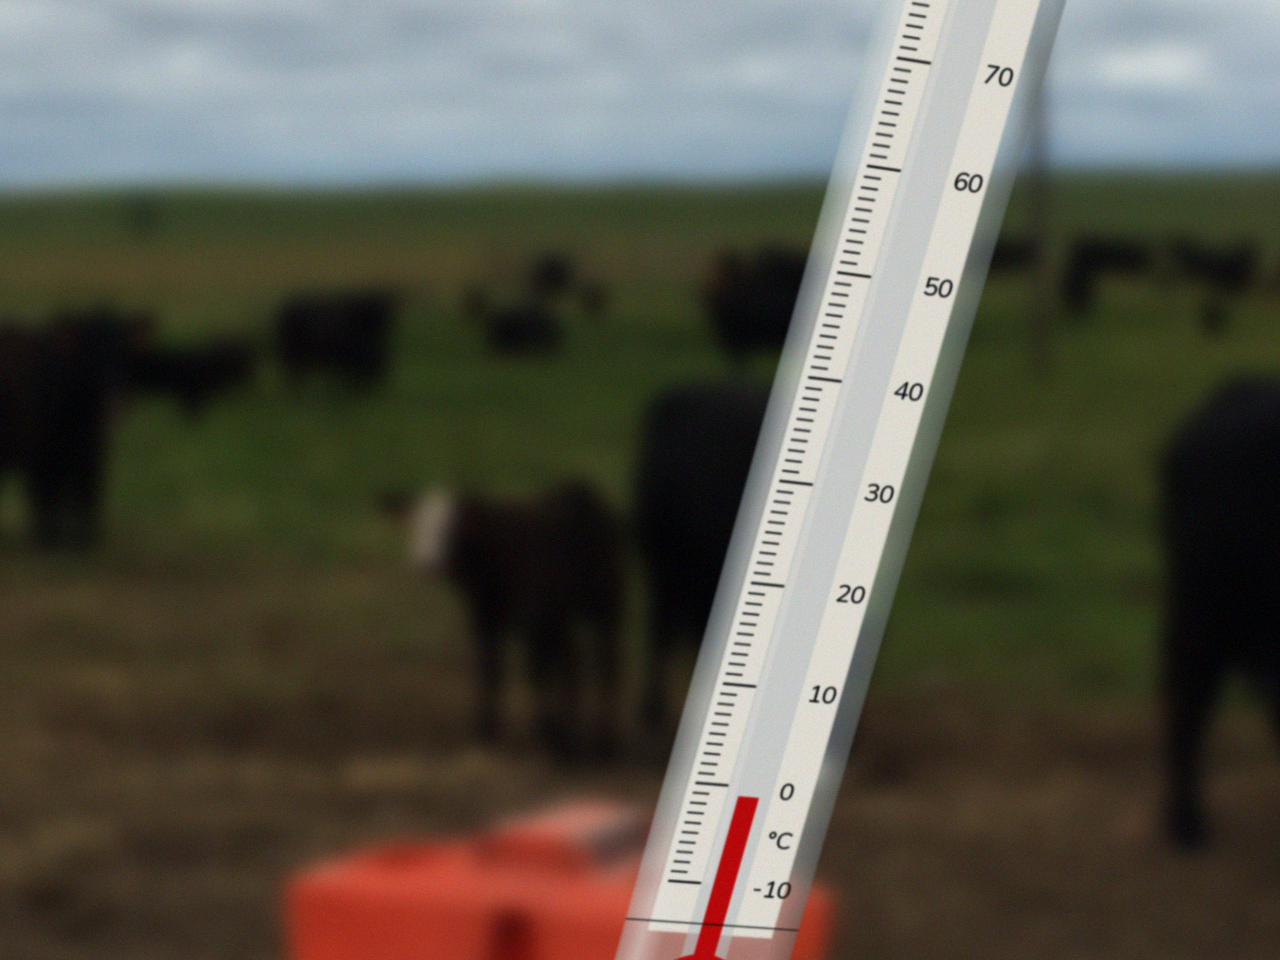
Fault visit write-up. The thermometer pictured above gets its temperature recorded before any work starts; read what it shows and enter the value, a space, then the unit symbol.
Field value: -1 °C
